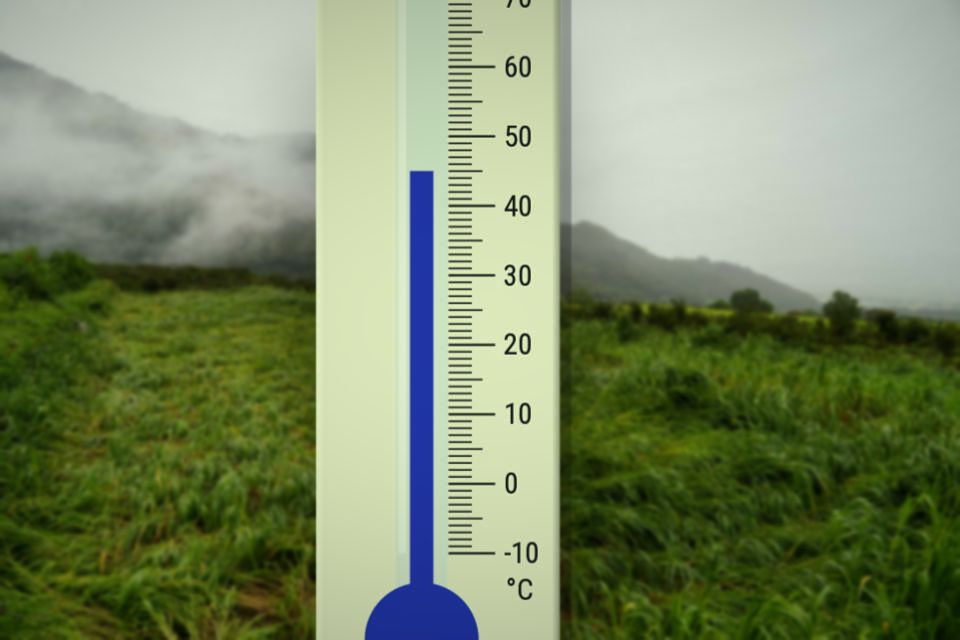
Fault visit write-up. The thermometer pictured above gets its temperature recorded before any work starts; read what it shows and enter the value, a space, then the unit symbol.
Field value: 45 °C
